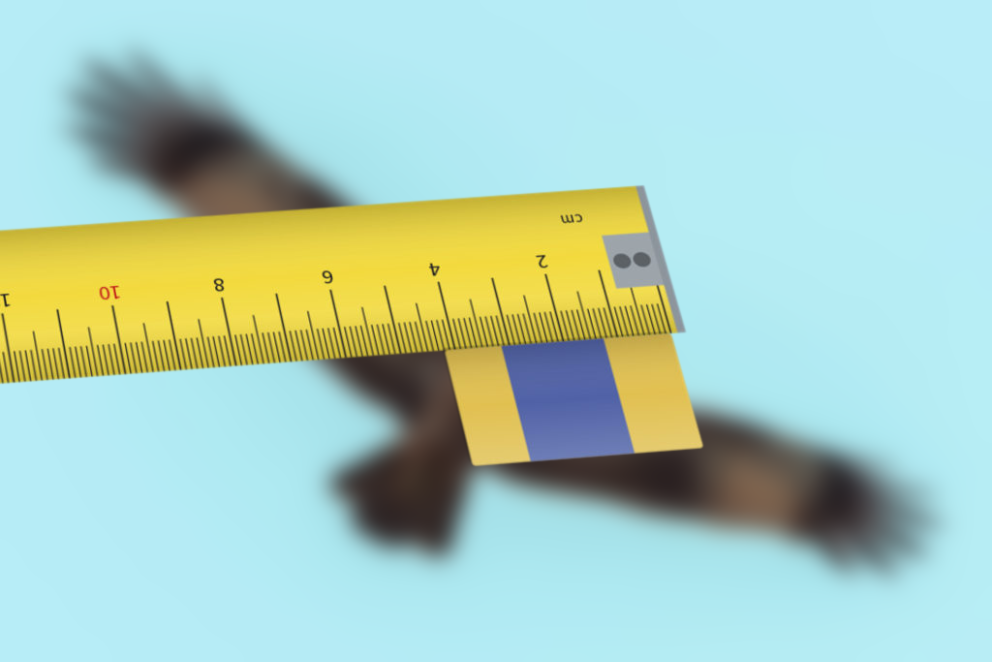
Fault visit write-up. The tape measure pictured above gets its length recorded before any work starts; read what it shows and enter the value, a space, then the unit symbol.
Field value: 4.2 cm
